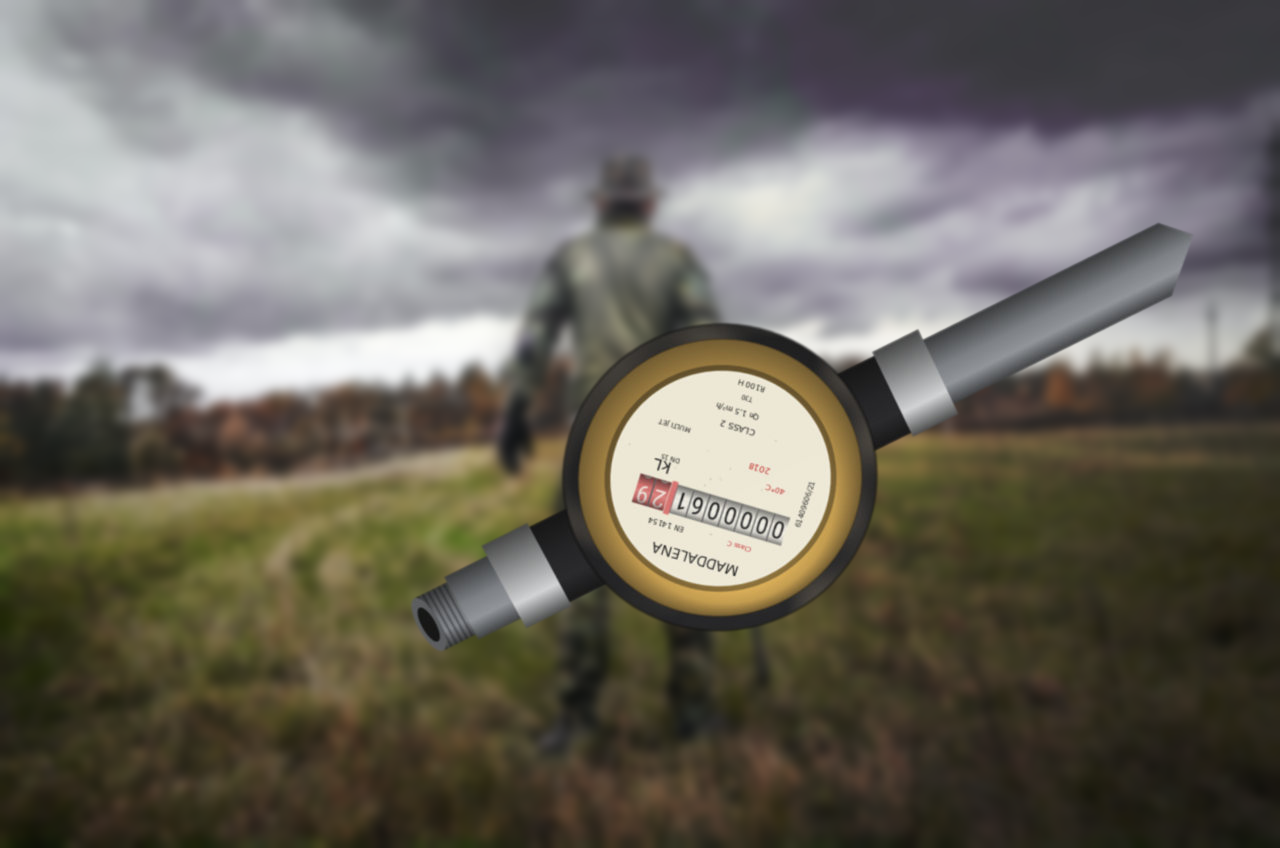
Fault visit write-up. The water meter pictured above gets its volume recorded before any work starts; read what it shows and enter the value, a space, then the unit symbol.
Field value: 61.29 kL
